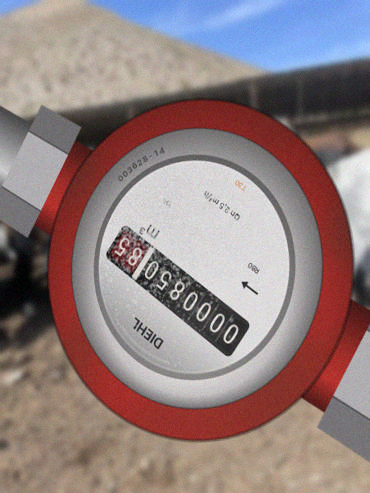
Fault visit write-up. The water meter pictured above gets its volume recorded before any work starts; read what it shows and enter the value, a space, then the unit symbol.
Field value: 850.85 m³
